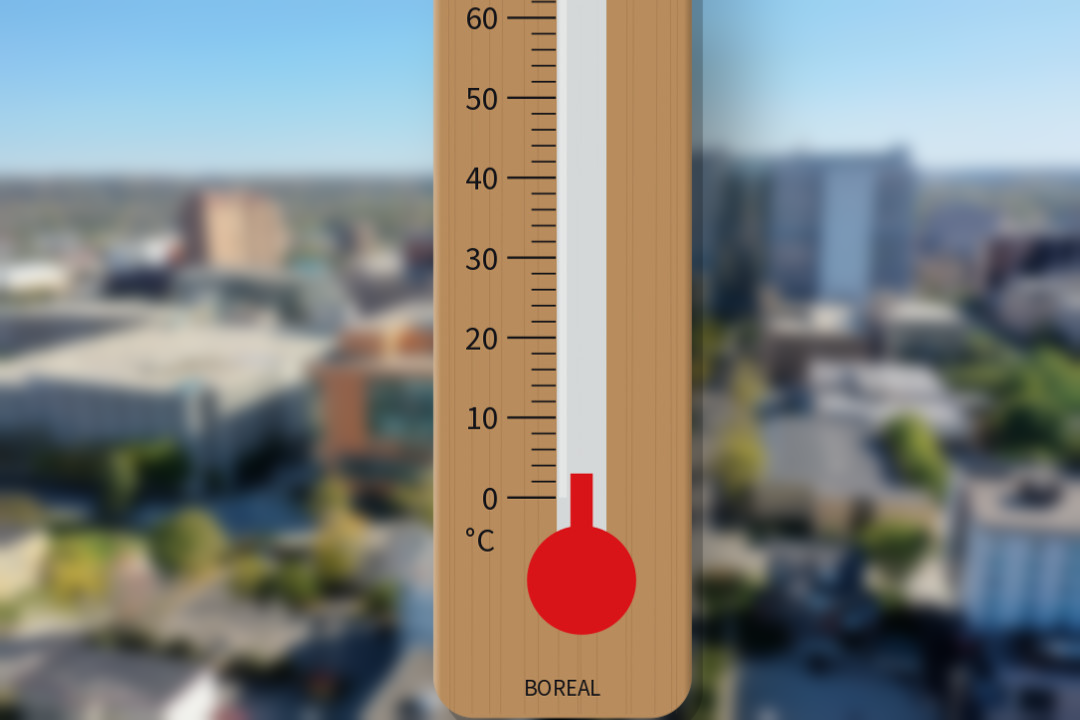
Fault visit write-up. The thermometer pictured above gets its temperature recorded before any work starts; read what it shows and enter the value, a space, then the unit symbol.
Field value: 3 °C
